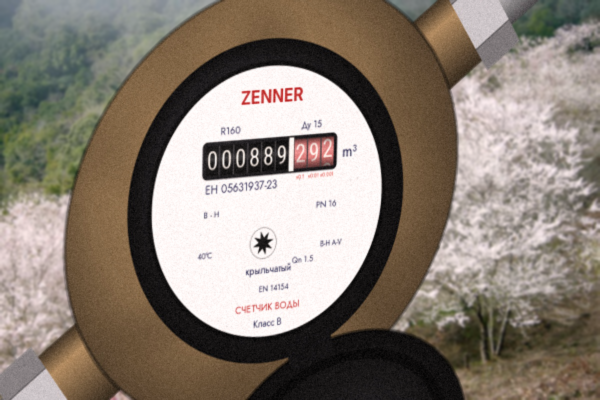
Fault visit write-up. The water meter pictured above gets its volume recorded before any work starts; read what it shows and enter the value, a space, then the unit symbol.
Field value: 889.292 m³
